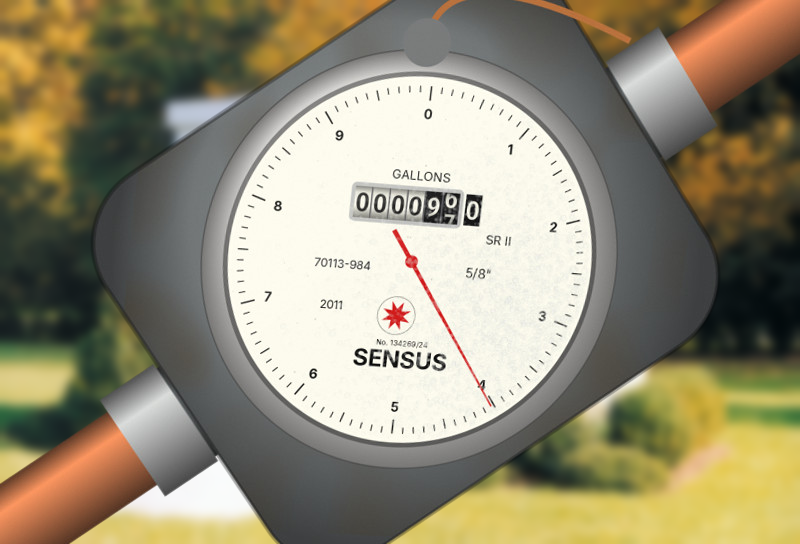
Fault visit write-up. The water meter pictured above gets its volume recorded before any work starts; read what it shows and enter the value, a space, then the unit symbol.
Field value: 964.0 gal
